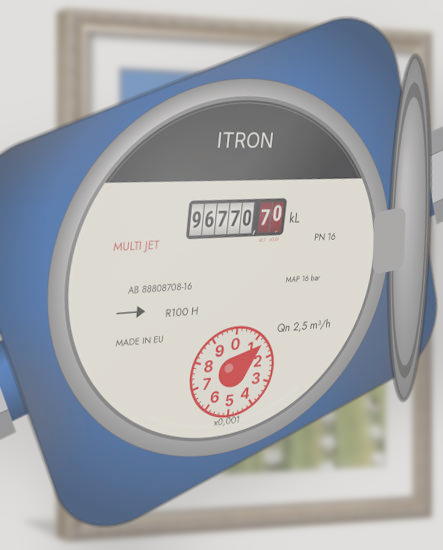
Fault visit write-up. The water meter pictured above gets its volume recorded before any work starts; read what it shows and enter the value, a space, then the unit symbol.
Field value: 96770.701 kL
